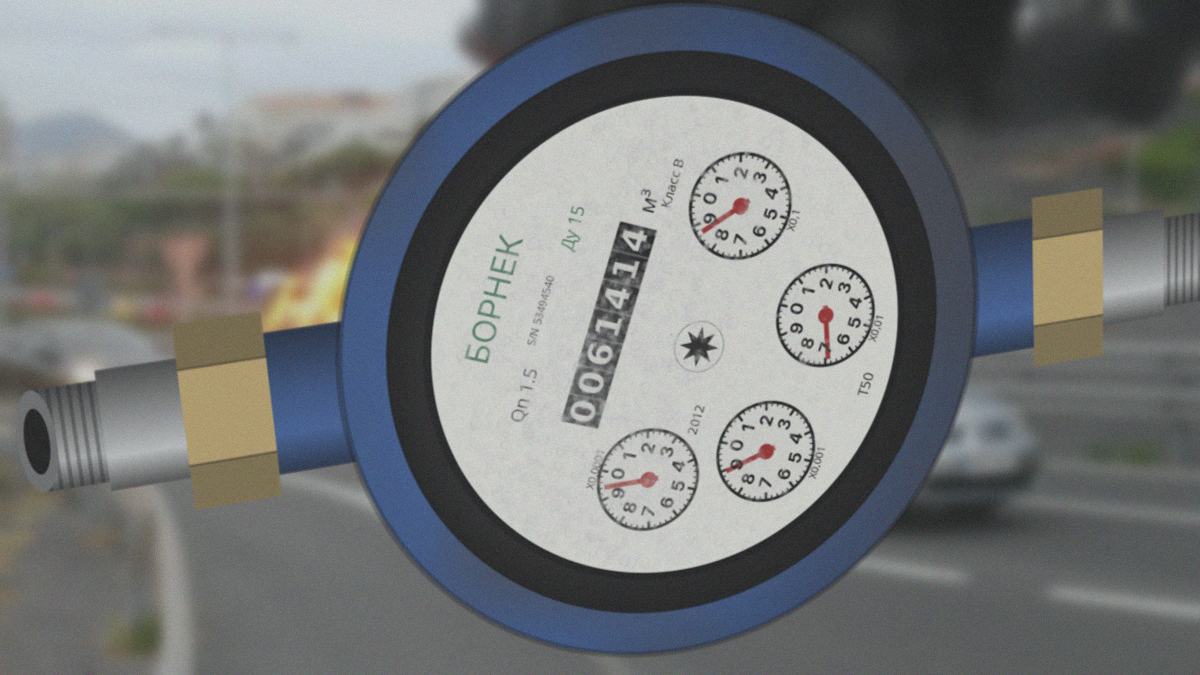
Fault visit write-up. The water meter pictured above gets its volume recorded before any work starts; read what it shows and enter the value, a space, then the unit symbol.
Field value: 61414.8689 m³
